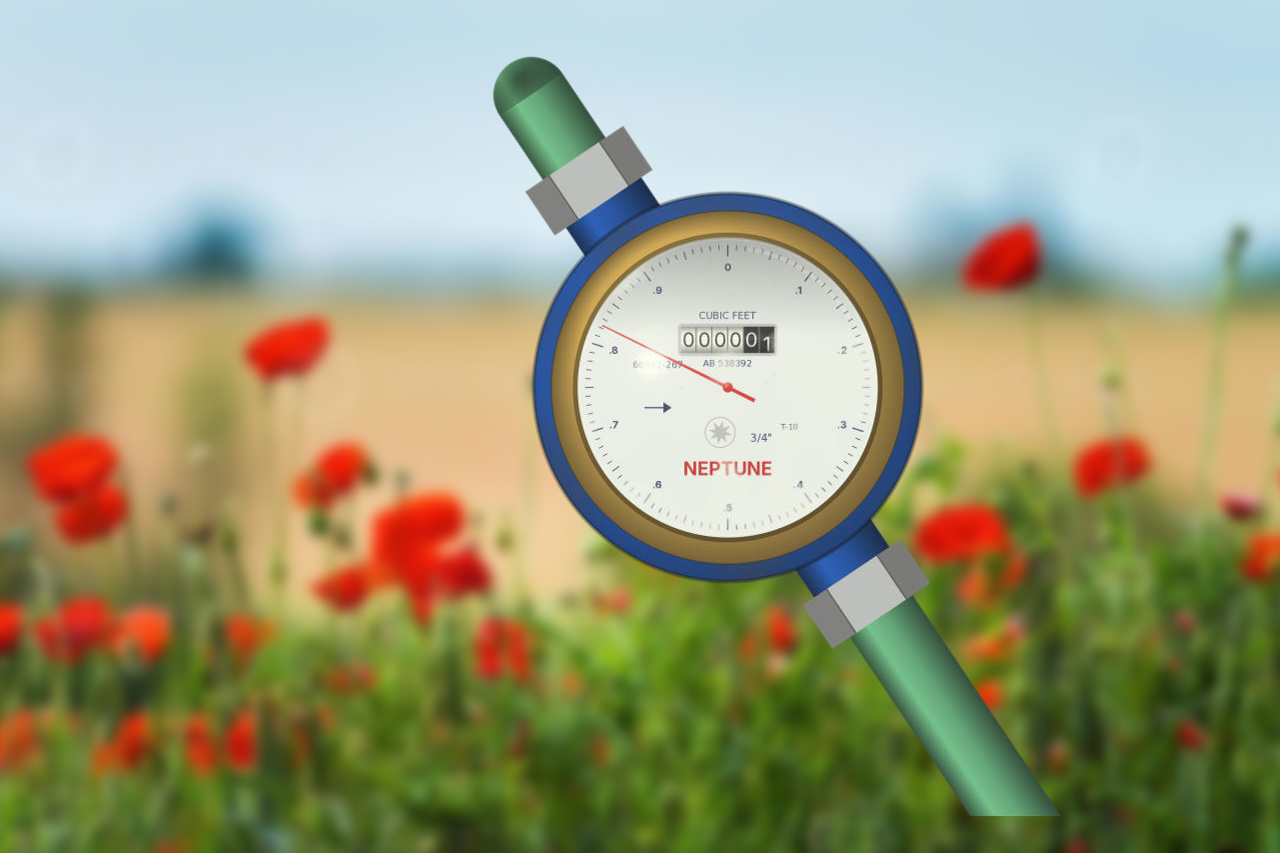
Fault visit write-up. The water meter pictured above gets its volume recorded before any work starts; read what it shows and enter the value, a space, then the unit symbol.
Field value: 0.82 ft³
